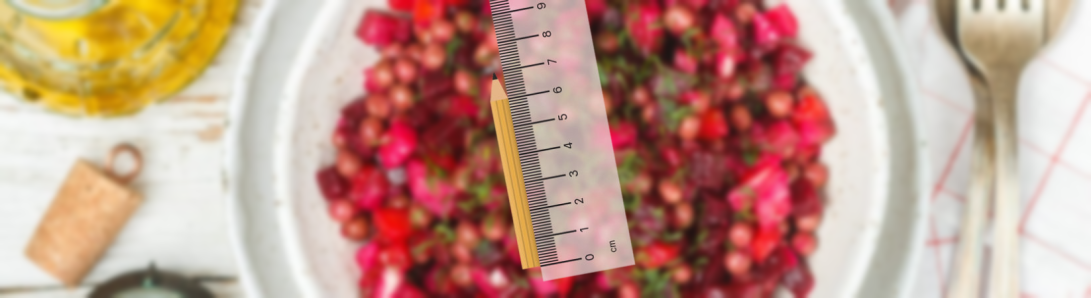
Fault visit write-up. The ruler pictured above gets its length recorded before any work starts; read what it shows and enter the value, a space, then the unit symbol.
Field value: 7 cm
